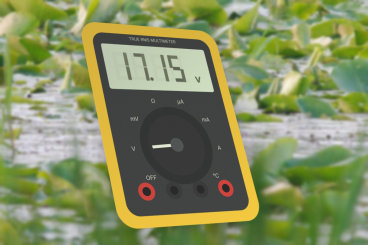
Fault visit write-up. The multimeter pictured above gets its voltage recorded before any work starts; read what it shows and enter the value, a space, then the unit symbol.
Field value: 17.15 V
